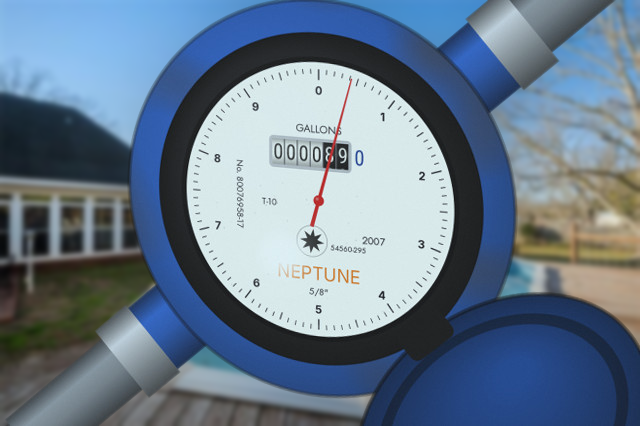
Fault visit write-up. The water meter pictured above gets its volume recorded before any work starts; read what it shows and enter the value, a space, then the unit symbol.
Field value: 890.4 gal
